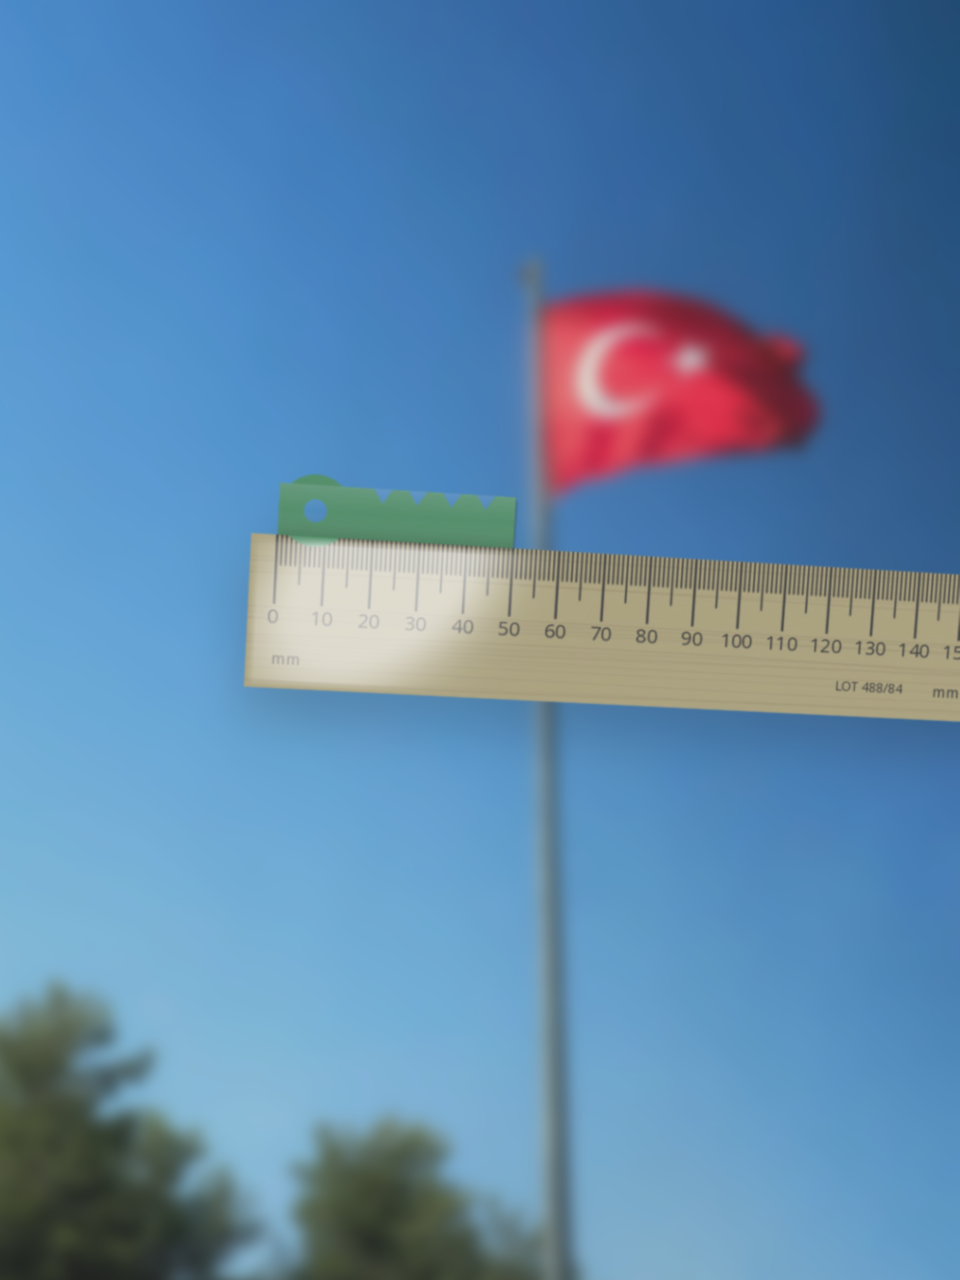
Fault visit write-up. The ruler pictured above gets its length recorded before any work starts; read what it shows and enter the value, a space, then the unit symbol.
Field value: 50 mm
